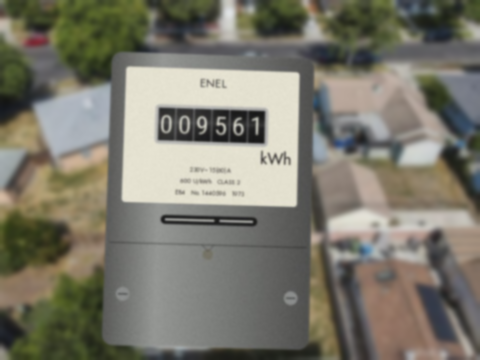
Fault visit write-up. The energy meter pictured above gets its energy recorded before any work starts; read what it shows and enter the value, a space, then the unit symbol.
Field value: 9561 kWh
